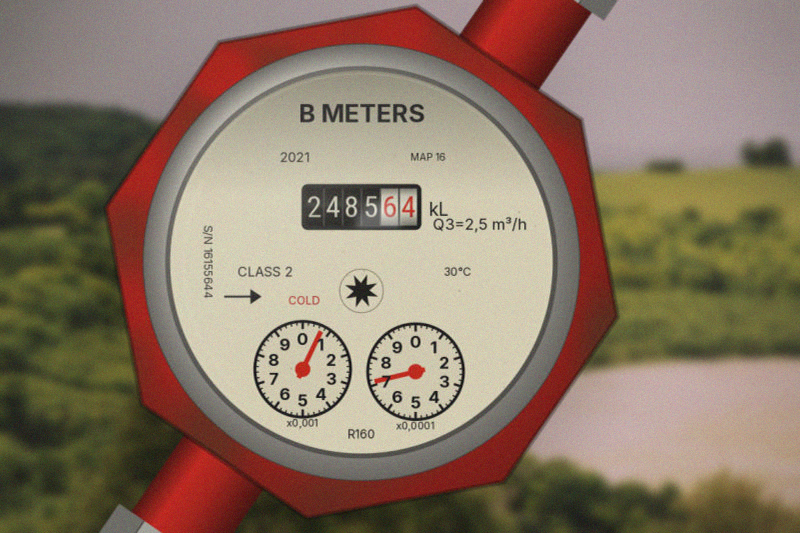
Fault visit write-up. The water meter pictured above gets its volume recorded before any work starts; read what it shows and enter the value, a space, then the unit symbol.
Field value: 2485.6407 kL
